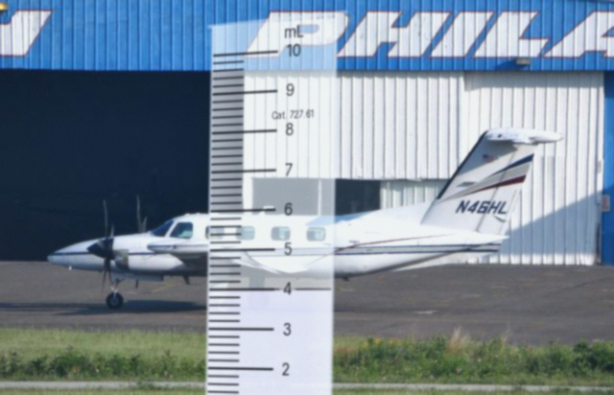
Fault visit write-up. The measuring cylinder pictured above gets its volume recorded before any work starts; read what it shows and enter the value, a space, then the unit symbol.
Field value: 4 mL
